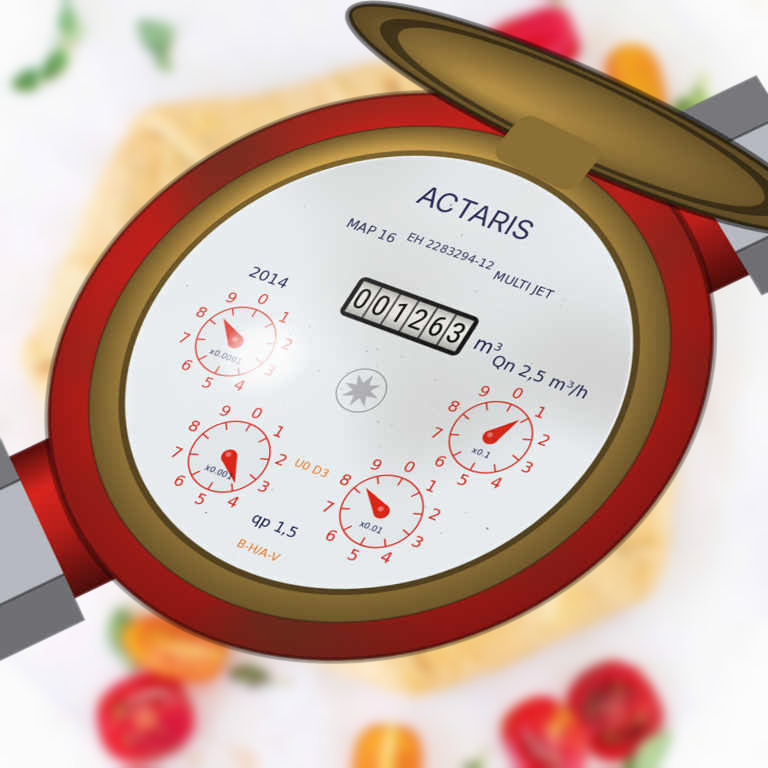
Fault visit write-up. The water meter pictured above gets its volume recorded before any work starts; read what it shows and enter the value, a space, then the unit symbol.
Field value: 1263.0838 m³
